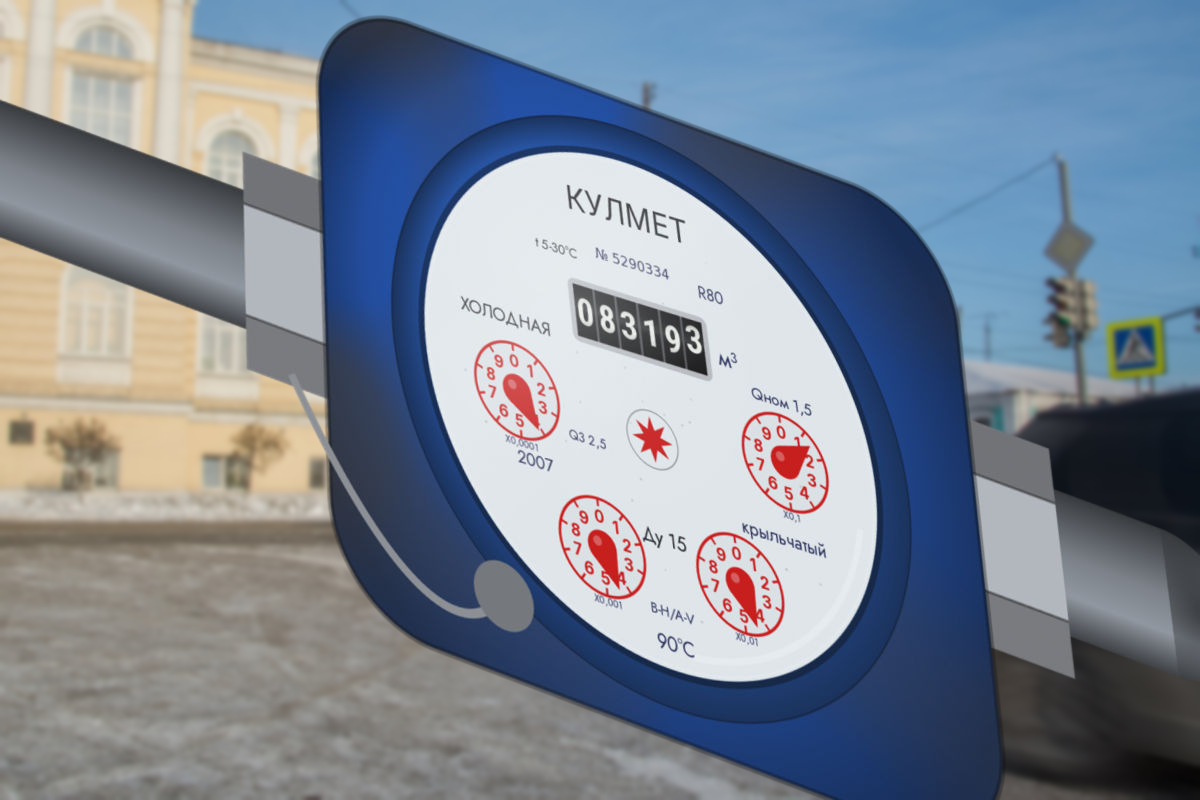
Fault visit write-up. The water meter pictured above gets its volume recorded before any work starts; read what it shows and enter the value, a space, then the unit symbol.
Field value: 83193.1444 m³
